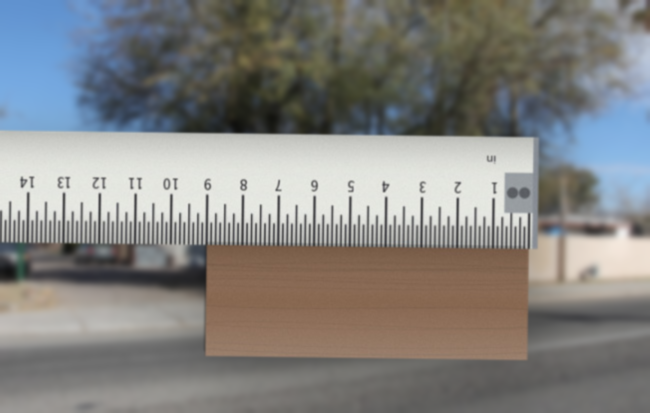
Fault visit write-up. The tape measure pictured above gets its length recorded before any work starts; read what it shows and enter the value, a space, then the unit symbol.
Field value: 9 in
